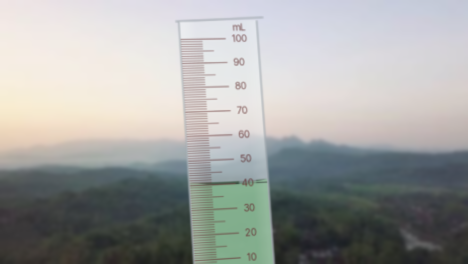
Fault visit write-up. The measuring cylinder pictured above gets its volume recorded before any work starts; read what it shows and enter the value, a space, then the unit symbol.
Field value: 40 mL
